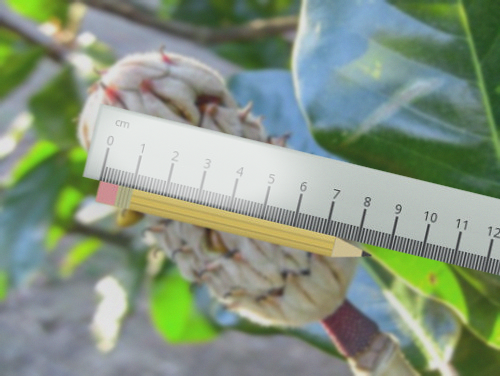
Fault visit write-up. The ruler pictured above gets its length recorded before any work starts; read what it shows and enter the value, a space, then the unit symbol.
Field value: 8.5 cm
